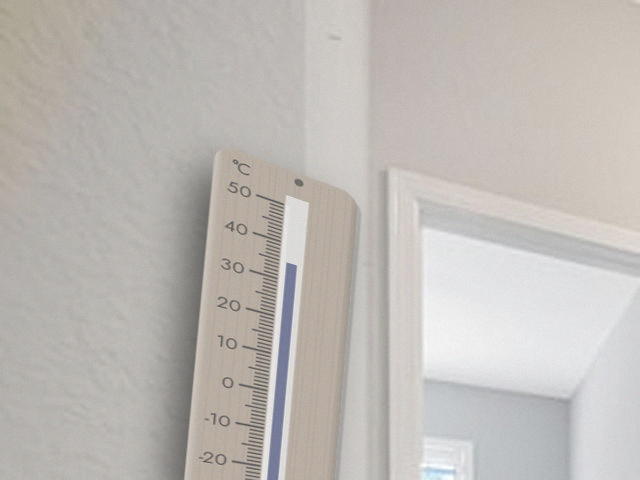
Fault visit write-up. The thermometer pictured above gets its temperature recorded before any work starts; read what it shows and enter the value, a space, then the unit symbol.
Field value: 35 °C
